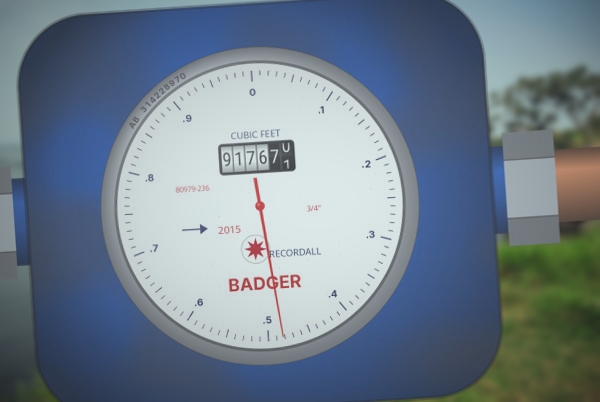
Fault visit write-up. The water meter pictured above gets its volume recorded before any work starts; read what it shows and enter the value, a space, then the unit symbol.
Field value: 917670.48 ft³
